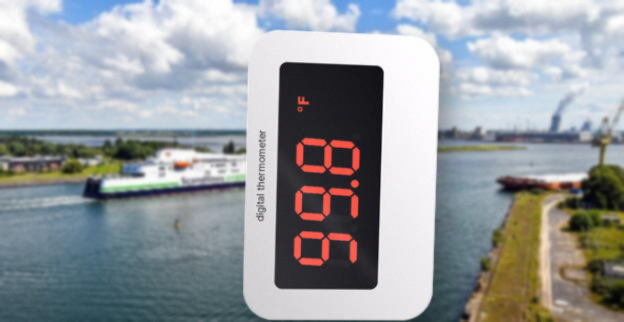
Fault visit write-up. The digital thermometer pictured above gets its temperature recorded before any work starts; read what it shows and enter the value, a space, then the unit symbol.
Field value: 99.8 °F
